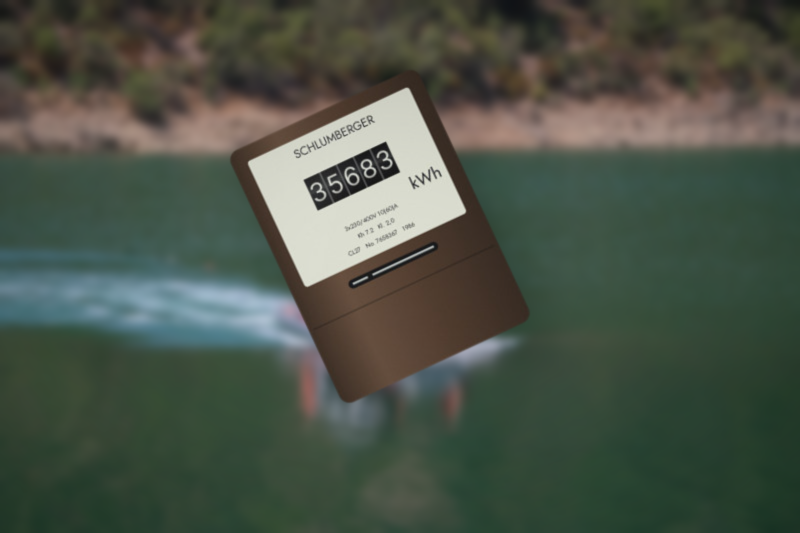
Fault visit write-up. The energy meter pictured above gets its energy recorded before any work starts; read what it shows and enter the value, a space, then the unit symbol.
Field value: 35683 kWh
